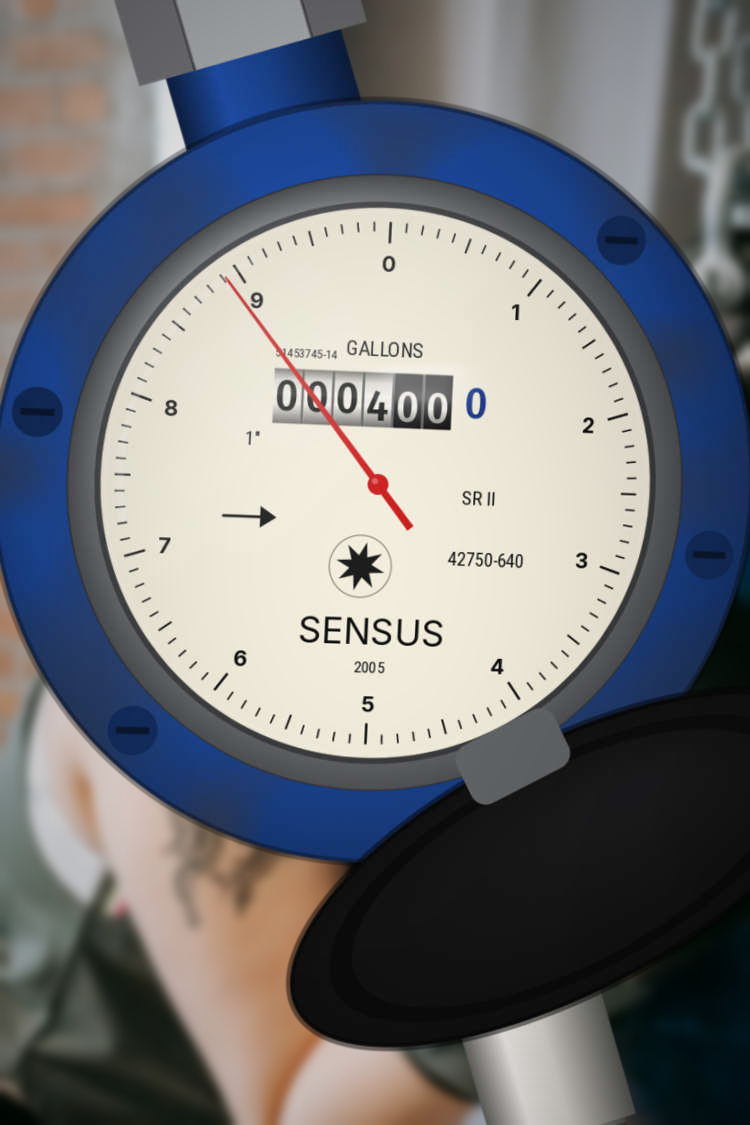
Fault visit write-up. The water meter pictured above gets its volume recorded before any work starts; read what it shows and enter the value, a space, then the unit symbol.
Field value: 3998.9 gal
